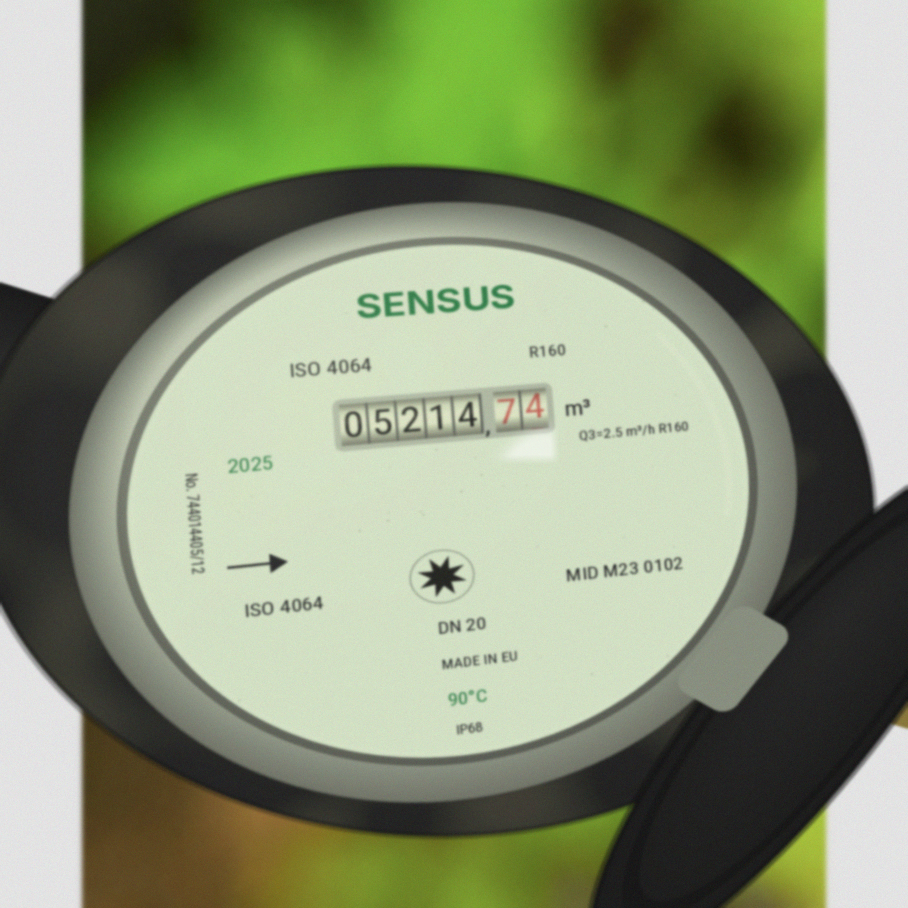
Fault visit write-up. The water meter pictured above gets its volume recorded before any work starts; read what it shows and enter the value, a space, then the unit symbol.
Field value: 5214.74 m³
